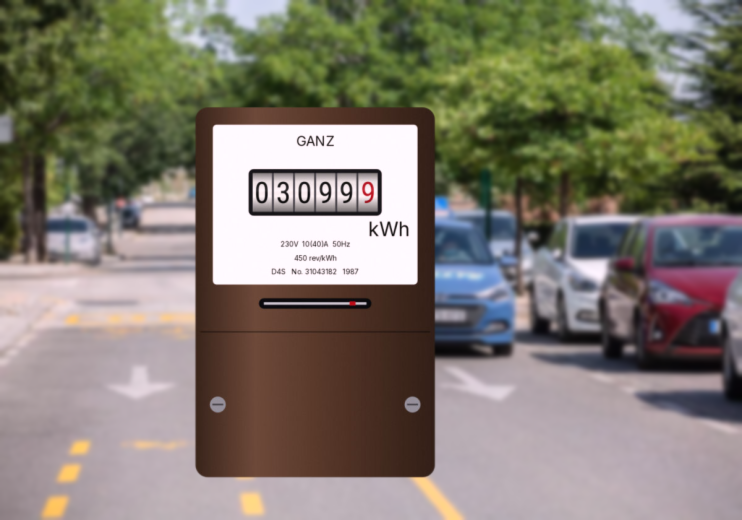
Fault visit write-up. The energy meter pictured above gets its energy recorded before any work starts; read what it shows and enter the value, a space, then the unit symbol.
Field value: 3099.9 kWh
